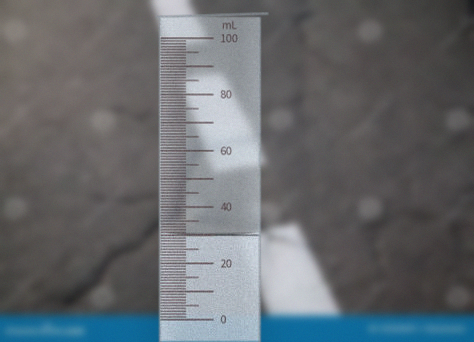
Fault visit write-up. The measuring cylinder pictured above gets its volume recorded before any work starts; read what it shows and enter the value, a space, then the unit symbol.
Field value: 30 mL
